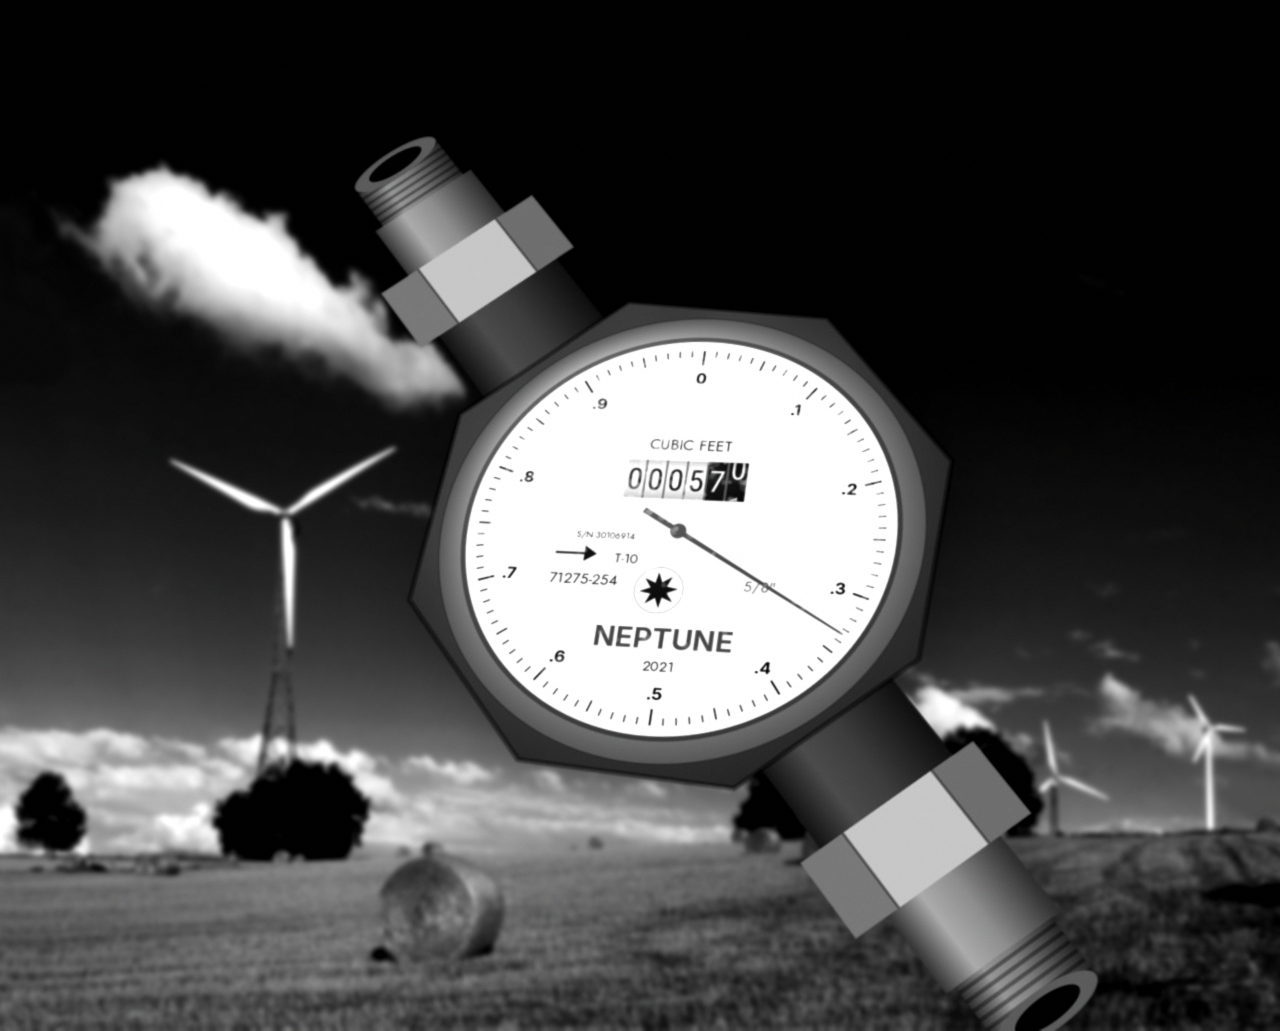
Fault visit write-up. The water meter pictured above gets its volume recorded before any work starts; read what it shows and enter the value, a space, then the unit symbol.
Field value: 570.33 ft³
